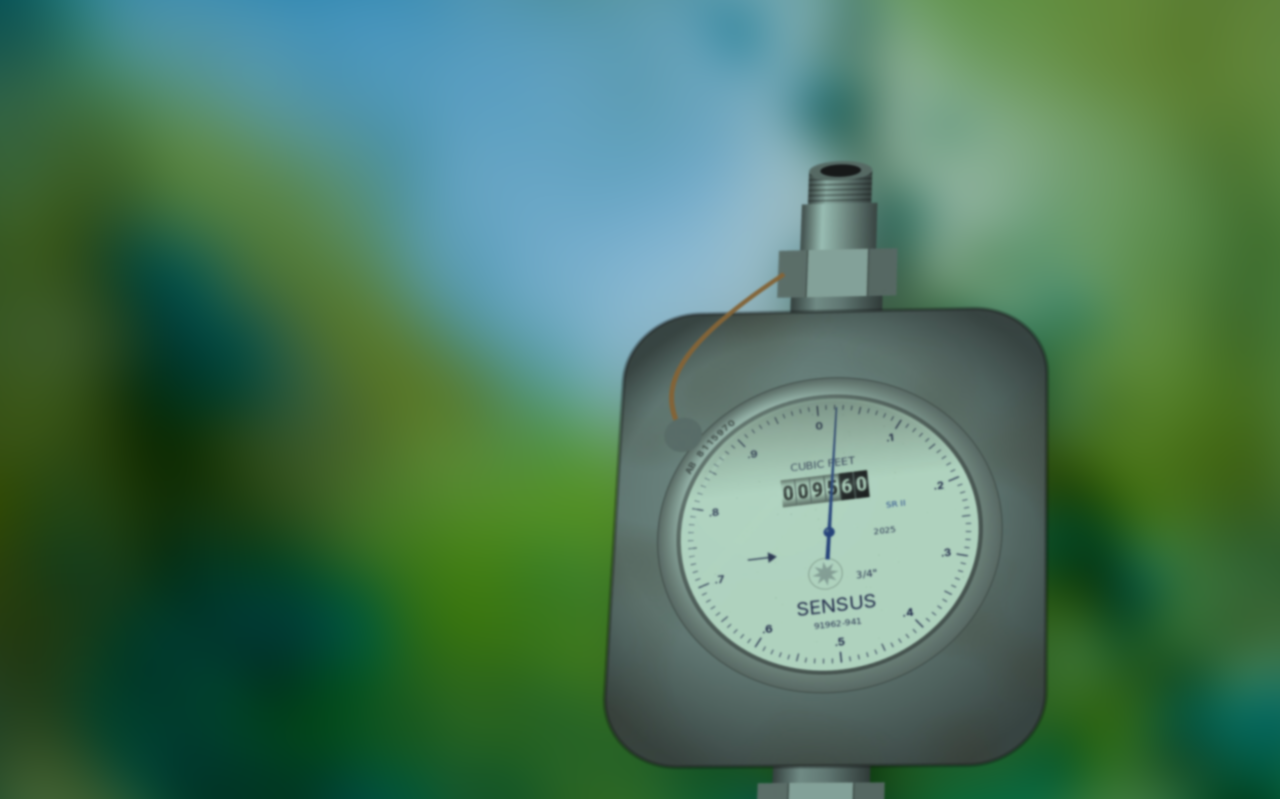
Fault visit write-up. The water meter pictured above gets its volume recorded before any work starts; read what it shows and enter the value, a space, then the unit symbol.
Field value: 9560.02 ft³
